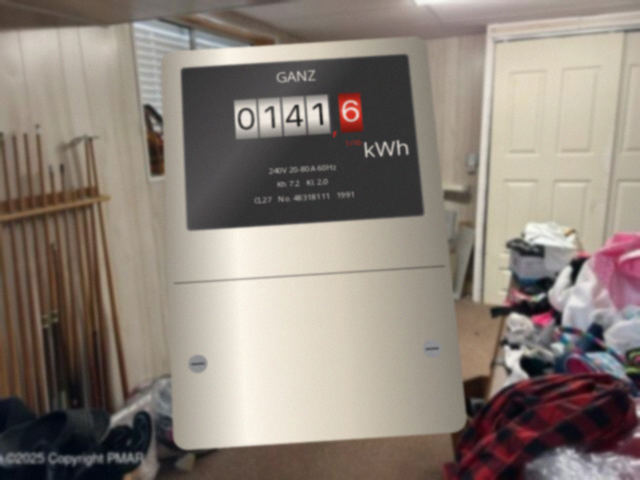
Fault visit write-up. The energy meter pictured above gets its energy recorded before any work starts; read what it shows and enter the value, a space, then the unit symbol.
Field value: 141.6 kWh
